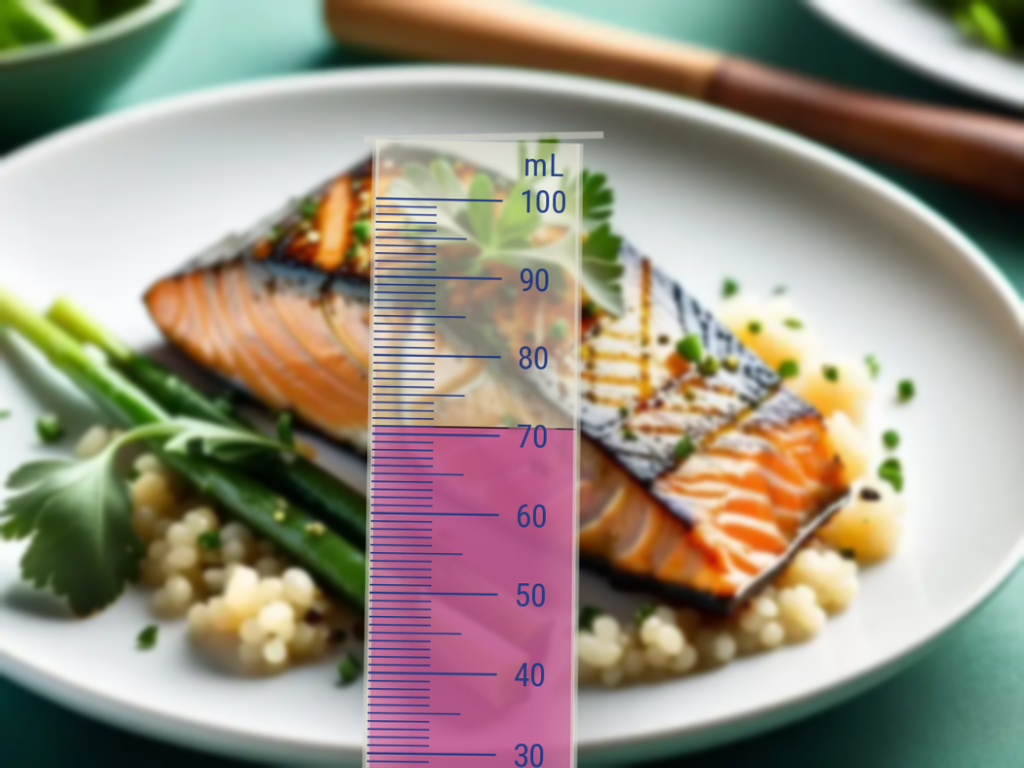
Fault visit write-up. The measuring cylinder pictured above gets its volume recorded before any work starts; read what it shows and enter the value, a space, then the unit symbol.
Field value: 71 mL
